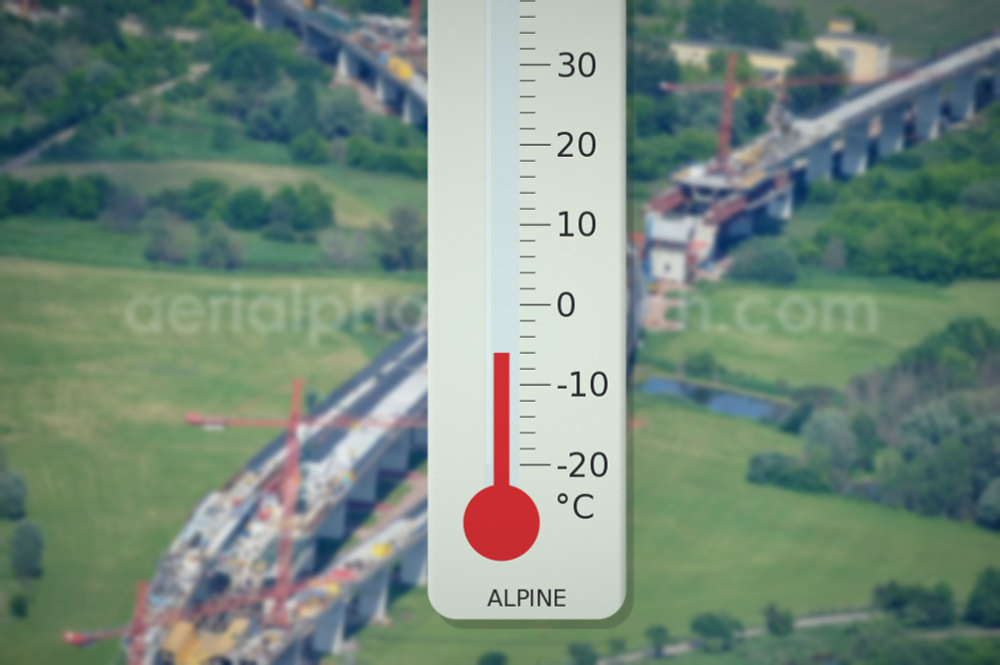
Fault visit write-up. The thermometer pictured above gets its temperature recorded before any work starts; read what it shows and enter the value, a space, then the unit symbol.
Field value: -6 °C
